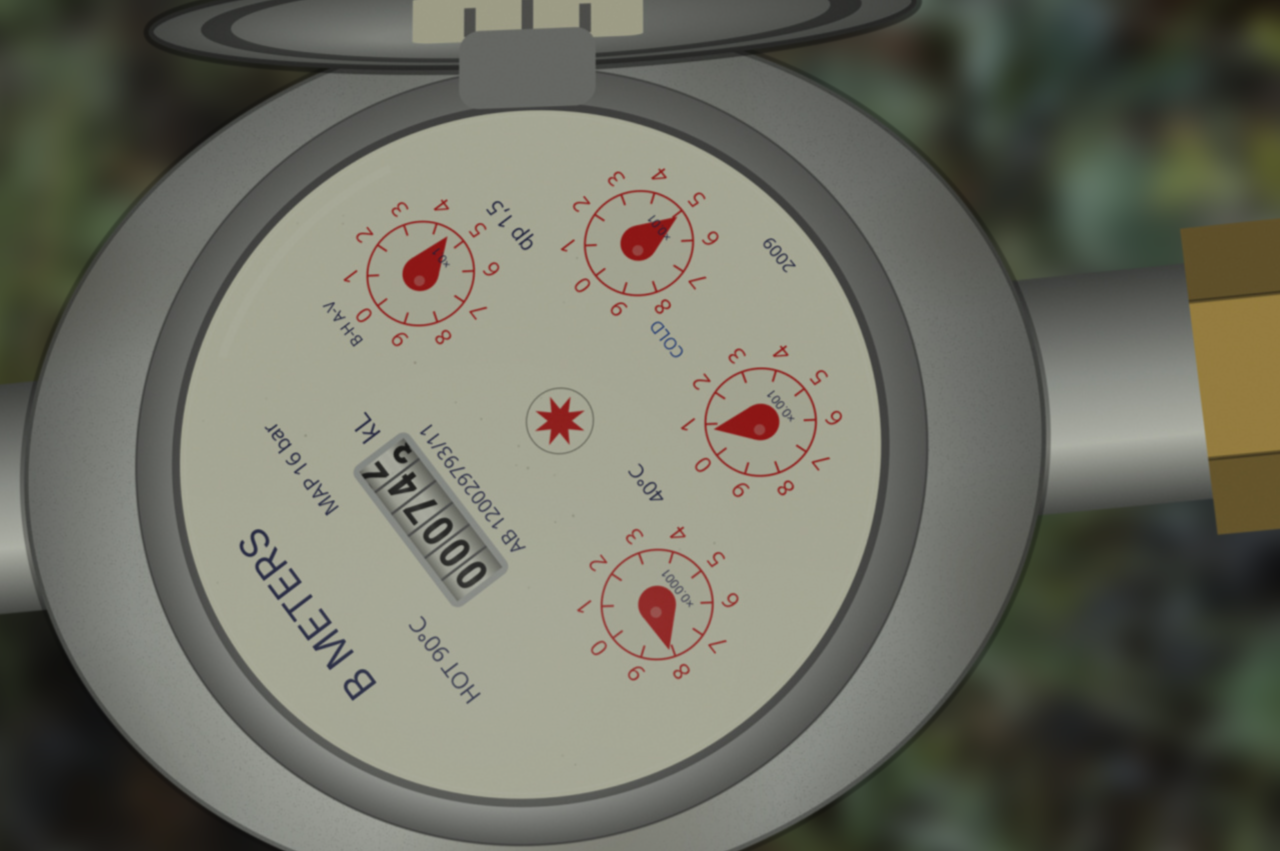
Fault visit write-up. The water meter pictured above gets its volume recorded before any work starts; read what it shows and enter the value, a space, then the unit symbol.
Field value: 742.4508 kL
